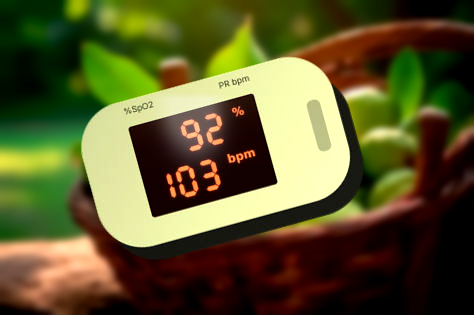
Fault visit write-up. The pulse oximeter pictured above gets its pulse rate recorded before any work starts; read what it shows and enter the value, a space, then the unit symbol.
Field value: 103 bpm
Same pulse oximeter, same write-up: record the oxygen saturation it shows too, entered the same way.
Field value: 92 %
